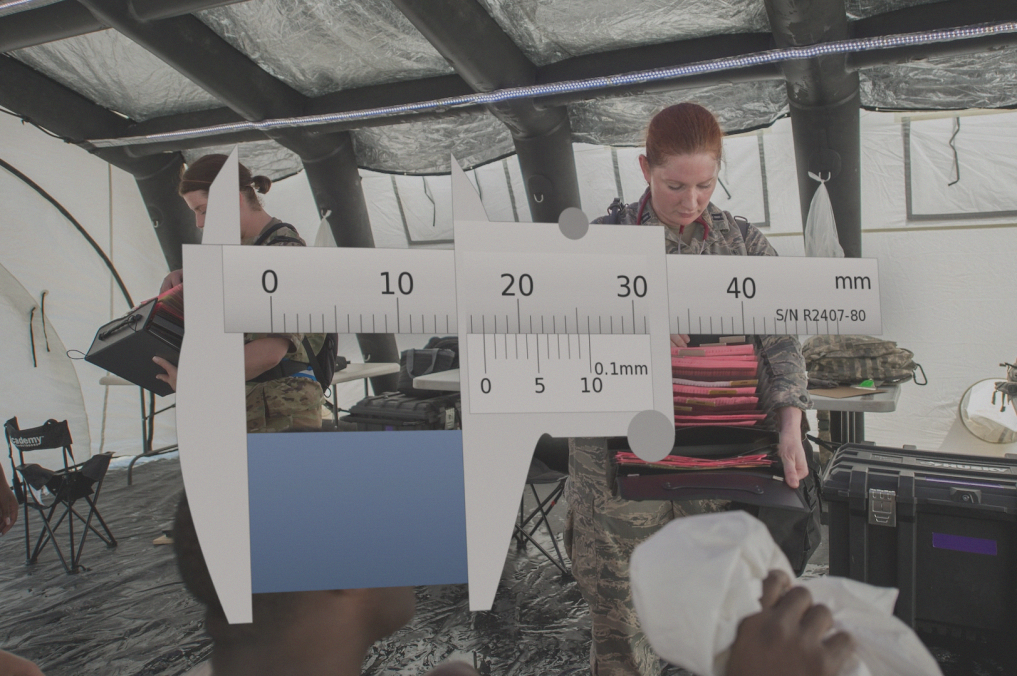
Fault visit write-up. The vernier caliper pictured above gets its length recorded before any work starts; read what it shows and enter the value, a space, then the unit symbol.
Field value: 17.0 mm
